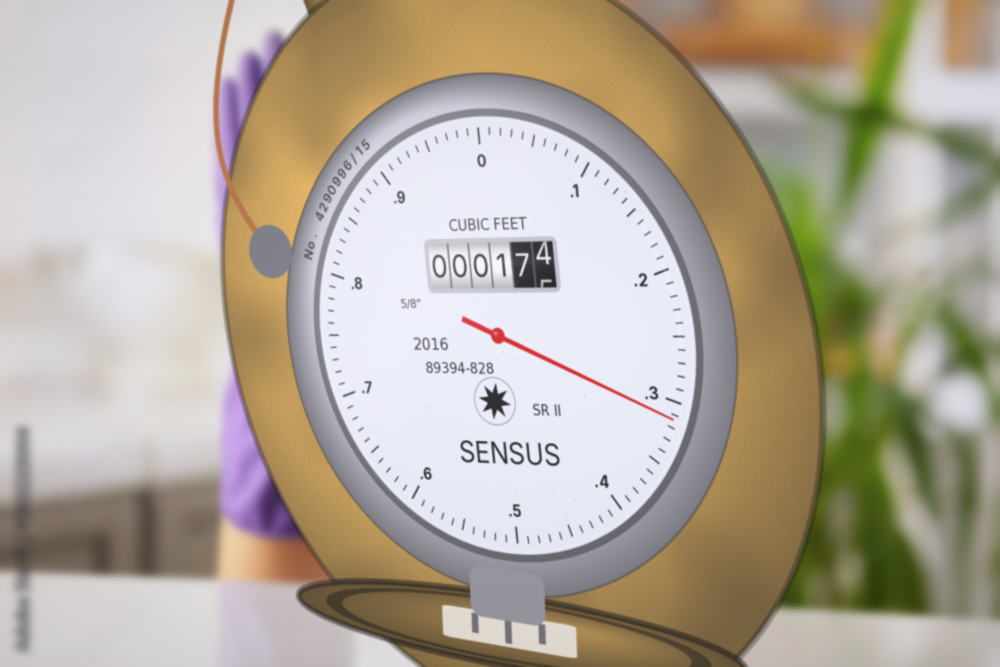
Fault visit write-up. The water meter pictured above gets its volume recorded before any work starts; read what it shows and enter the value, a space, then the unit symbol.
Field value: 174.31 ft³
